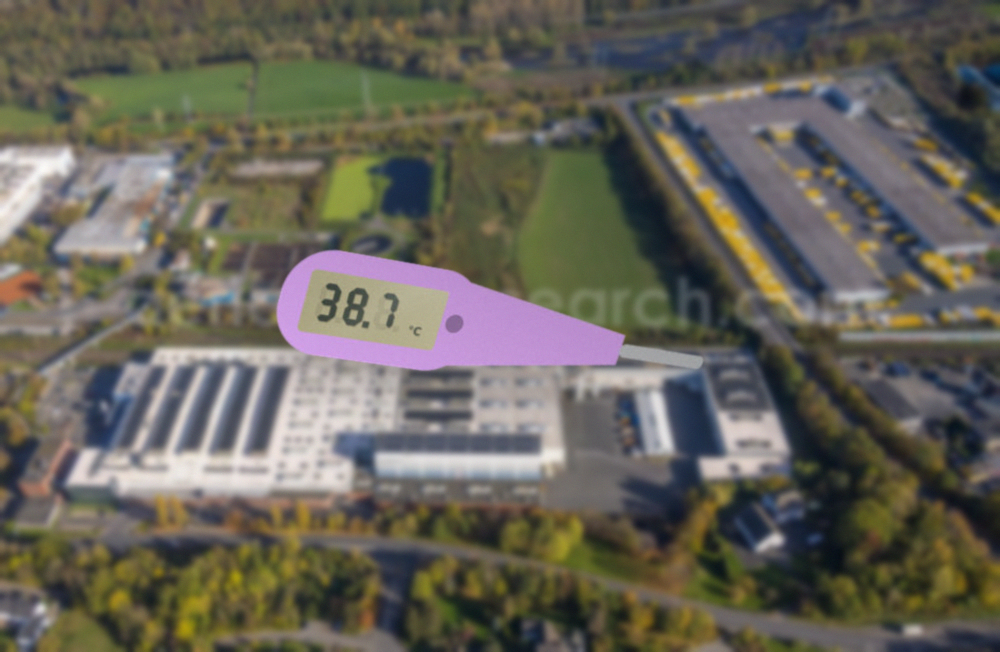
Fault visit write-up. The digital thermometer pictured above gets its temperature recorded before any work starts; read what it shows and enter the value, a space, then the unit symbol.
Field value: 38.7 °C
